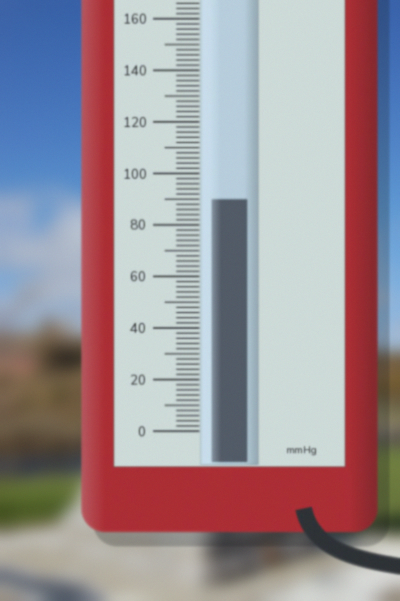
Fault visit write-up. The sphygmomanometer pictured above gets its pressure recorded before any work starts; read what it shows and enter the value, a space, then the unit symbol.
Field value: 90 mmHg
